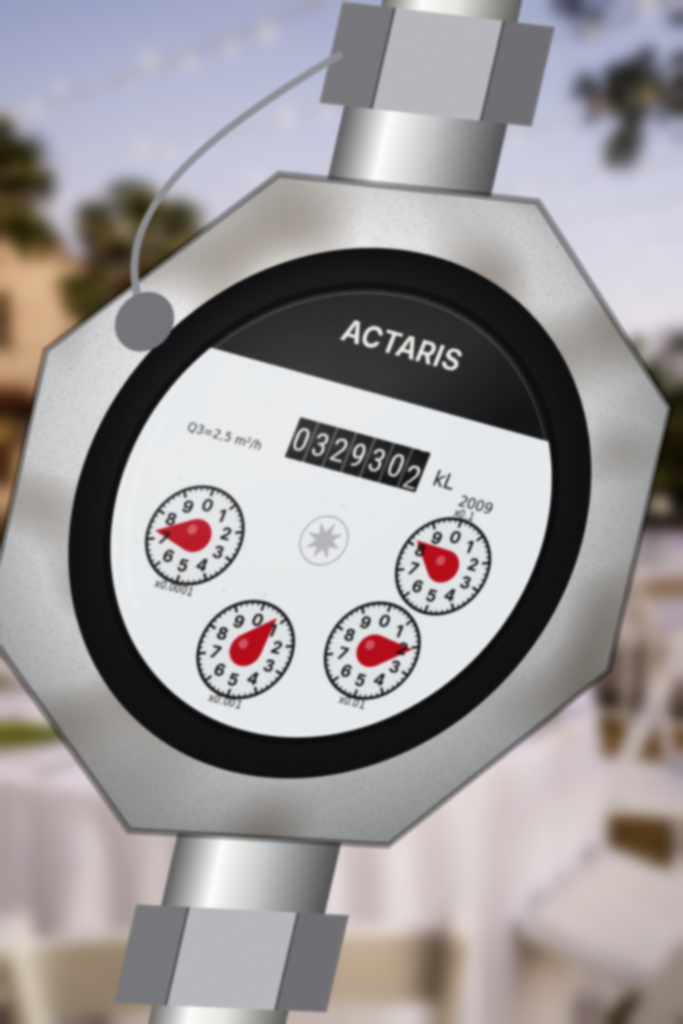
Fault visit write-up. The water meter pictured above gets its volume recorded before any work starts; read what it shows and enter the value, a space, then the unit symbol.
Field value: 329301.8207 kL
